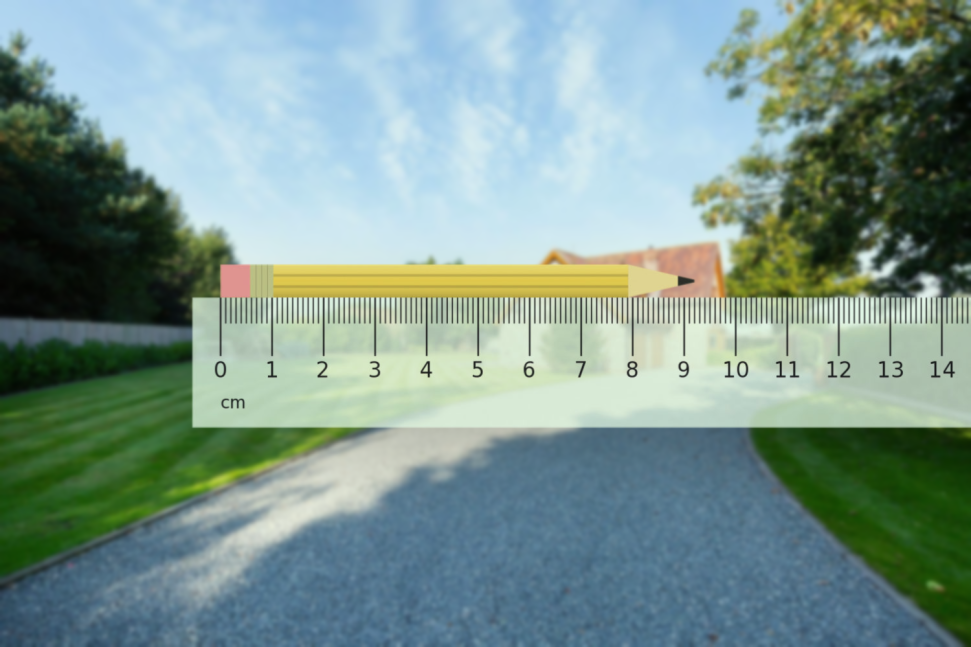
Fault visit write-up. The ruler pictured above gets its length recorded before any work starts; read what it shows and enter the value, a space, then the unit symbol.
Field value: 9.2 cm
